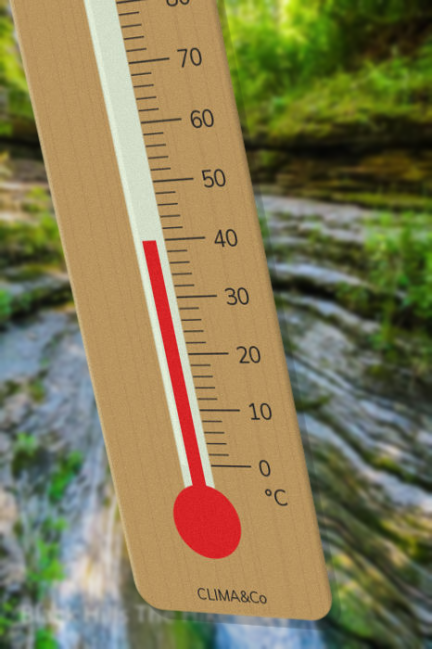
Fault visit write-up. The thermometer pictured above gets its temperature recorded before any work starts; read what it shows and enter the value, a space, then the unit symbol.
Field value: 40 °C
